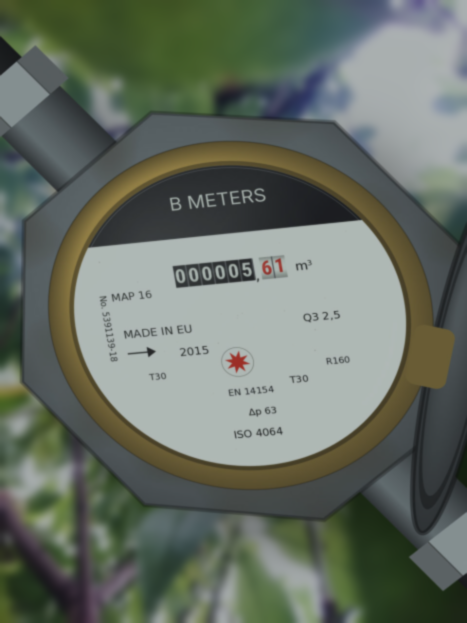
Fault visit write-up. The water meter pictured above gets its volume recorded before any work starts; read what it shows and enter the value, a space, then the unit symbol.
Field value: 5.61 m³
